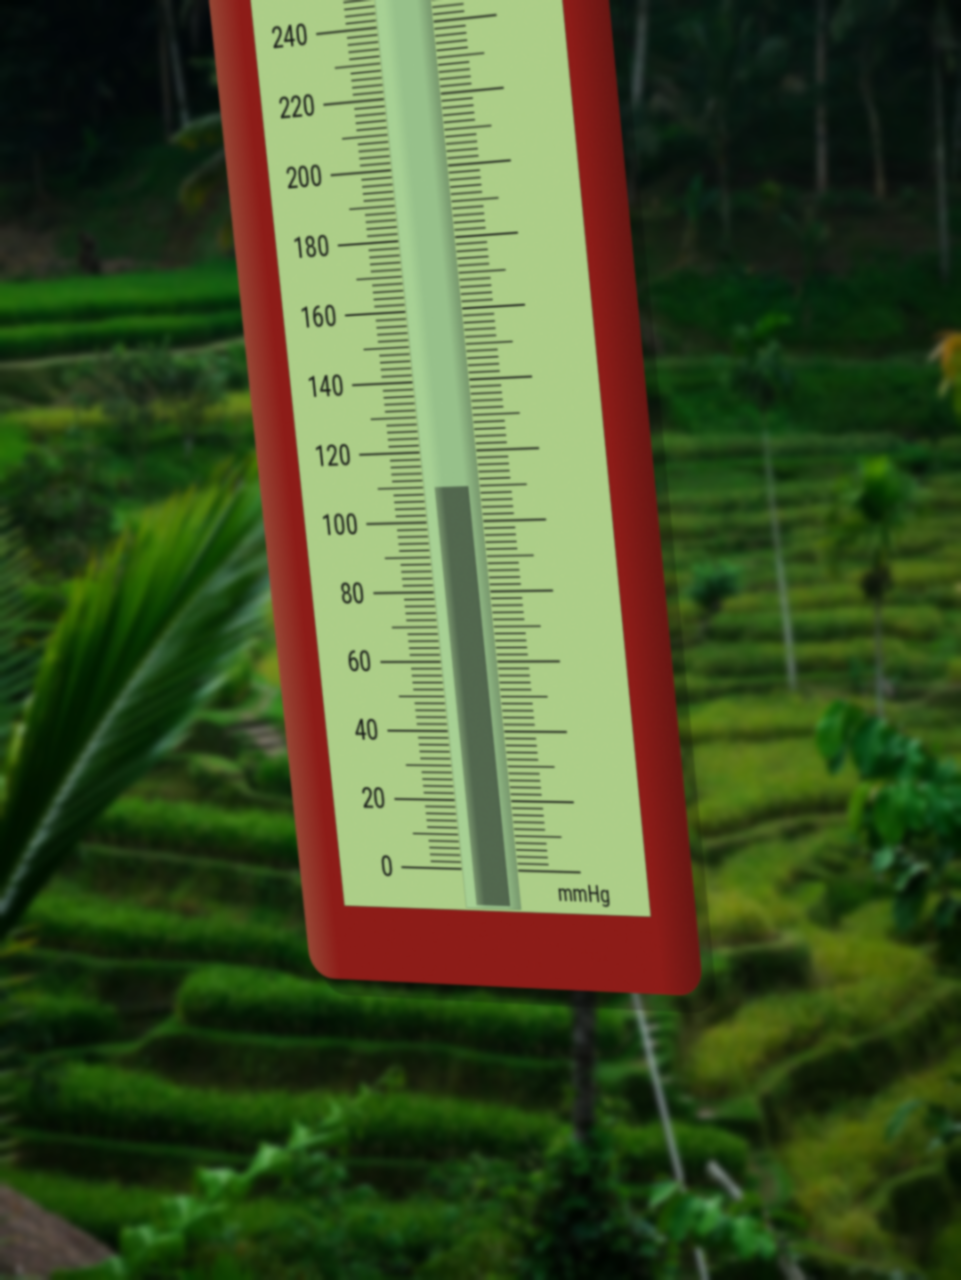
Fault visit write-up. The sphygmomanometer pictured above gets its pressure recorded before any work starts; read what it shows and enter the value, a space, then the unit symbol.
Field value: 110 mmHg
